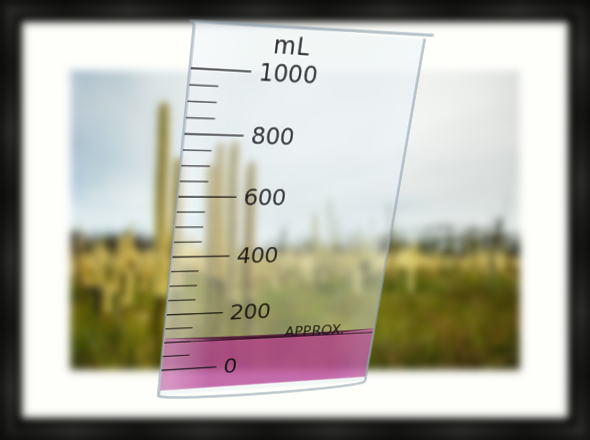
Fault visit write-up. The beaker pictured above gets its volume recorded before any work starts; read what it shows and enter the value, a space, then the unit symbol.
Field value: 100 mL
